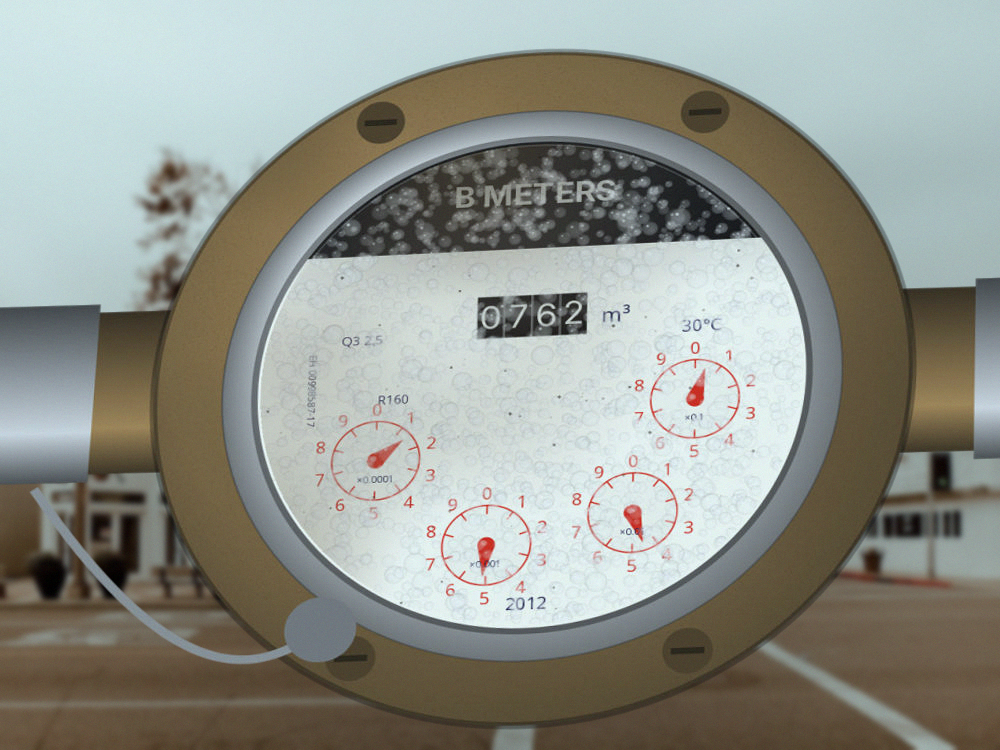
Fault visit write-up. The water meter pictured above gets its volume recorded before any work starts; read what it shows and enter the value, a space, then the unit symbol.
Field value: 762.0451 m³
